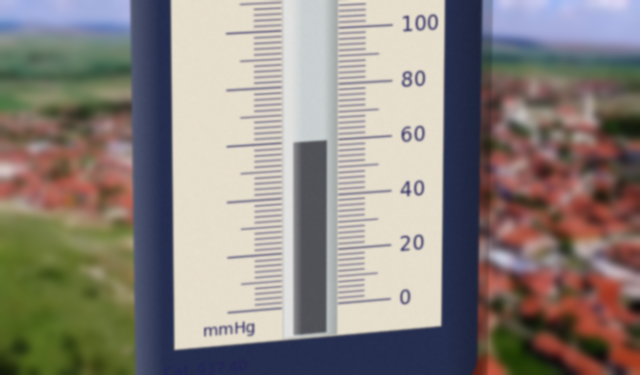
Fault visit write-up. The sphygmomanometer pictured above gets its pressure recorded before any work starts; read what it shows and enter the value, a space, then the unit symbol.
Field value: 60 mmHg
